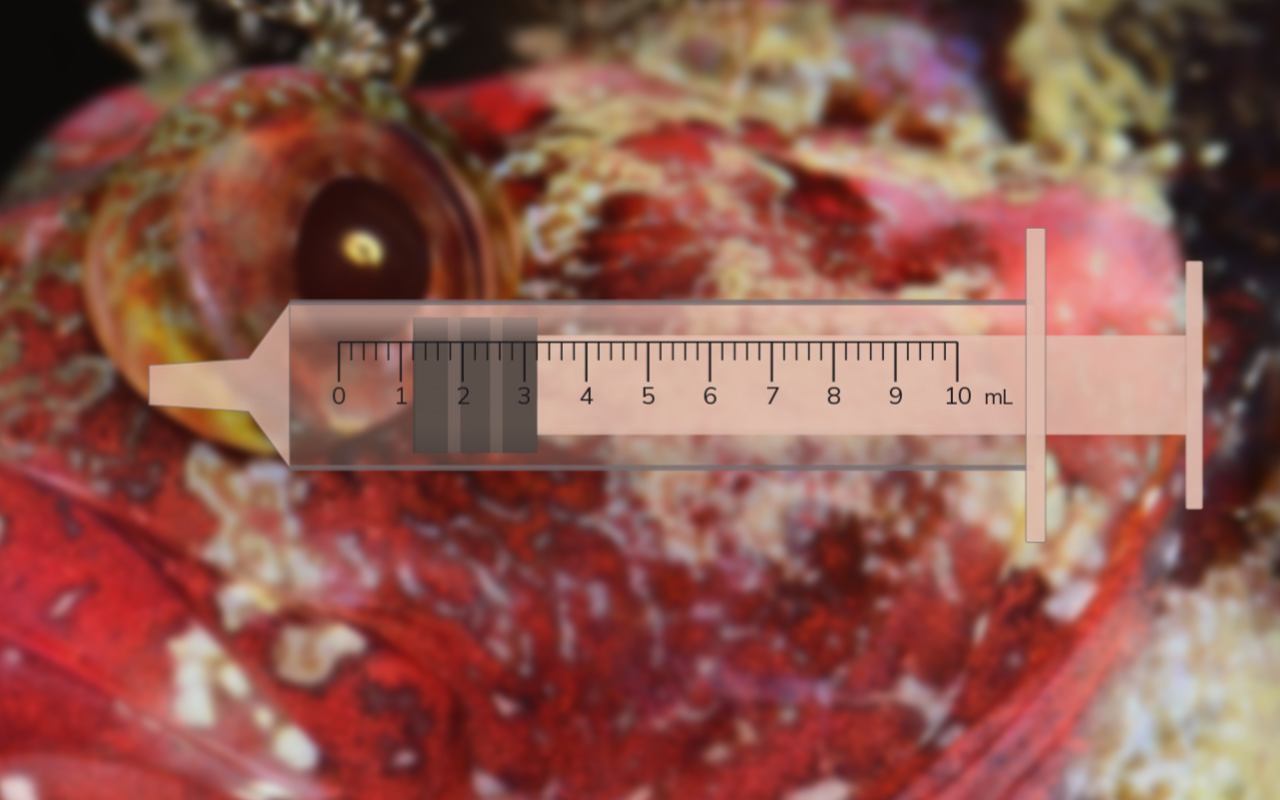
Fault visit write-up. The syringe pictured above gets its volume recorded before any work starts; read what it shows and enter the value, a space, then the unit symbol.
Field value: 1.2 mL
